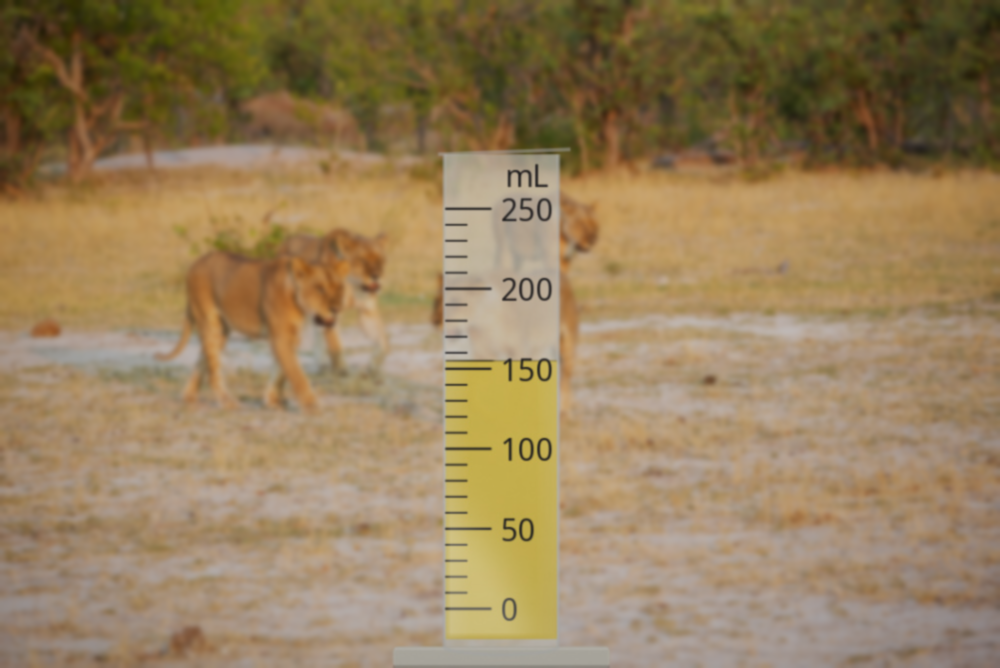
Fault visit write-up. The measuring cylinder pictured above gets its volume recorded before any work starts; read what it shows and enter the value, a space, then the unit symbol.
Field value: 155 mL
